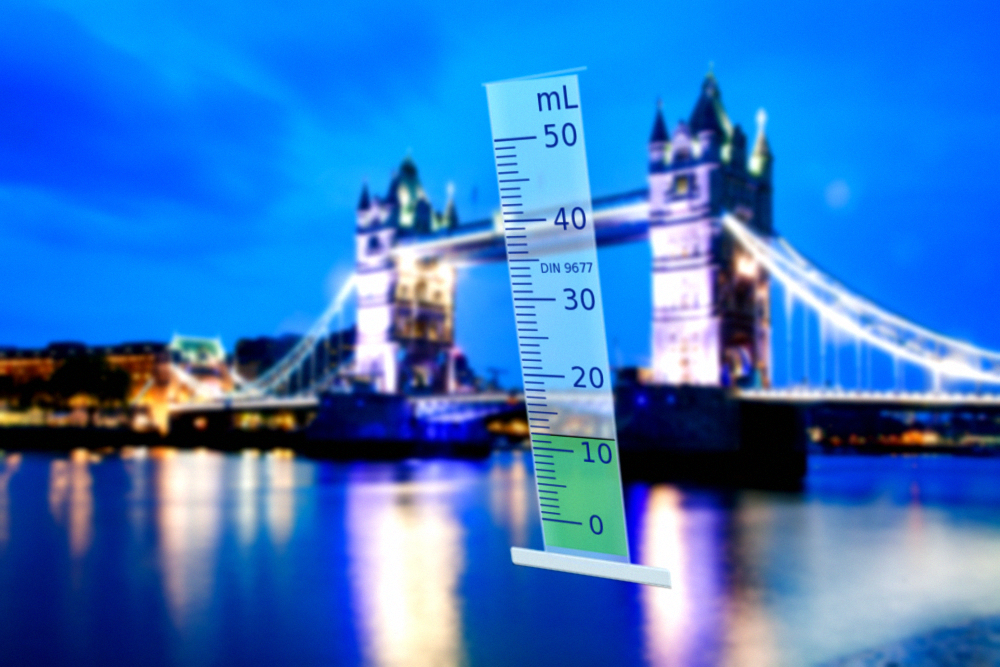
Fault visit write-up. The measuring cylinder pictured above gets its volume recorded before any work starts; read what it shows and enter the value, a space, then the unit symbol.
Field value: 12 mL
